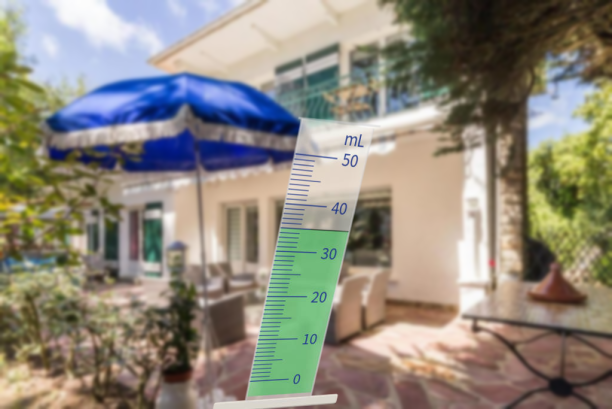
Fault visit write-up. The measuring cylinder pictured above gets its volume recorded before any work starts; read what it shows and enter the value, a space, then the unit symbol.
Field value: 35 mL
